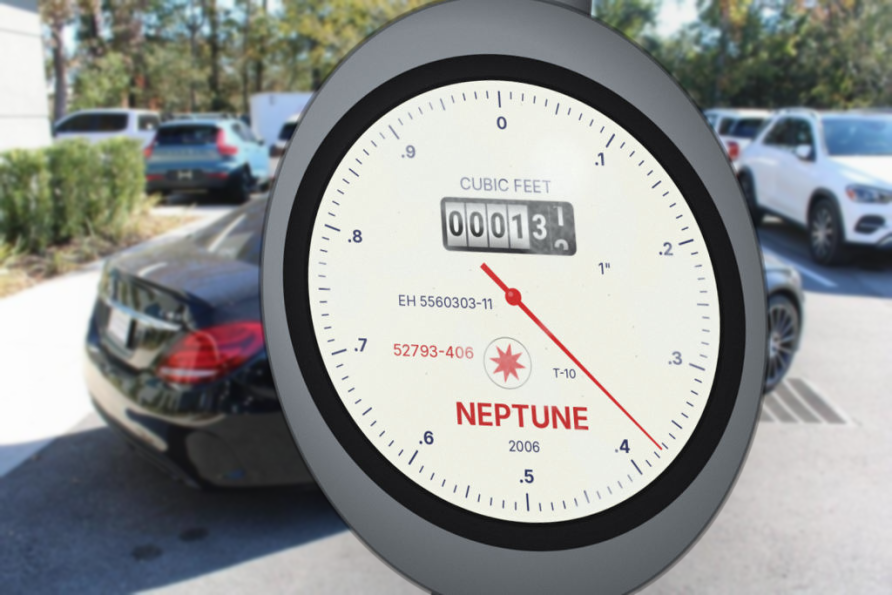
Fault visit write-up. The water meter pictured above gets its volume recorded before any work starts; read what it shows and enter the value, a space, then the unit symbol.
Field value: 131.37 ft³
